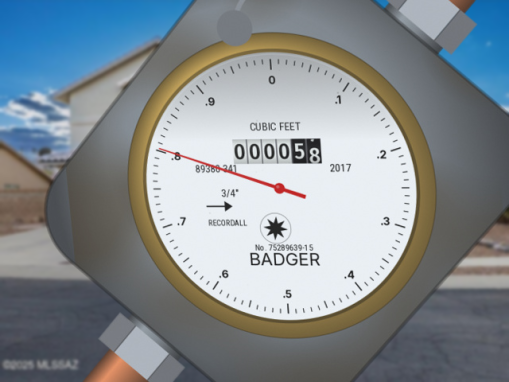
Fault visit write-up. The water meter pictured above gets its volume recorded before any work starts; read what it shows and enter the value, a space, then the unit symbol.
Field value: 57.80 ft³
